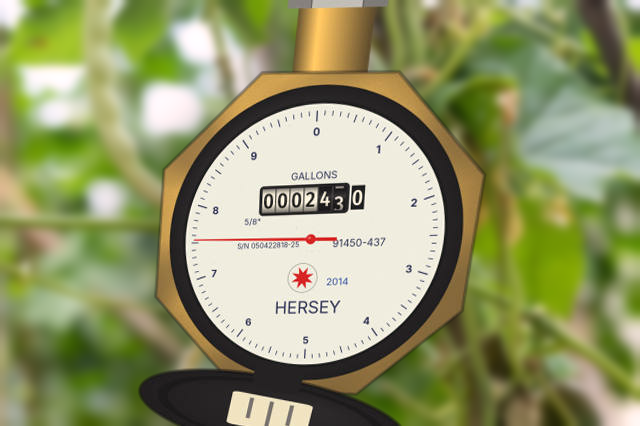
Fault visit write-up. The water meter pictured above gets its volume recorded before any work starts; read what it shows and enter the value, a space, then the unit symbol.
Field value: 2427.5 gal
